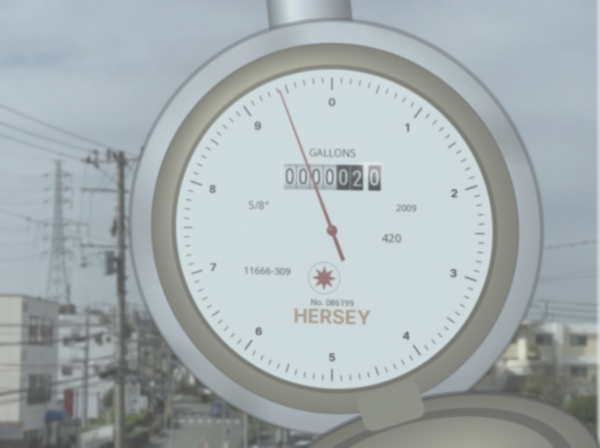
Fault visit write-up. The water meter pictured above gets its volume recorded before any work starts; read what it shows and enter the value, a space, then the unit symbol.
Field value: 19.4 gal
